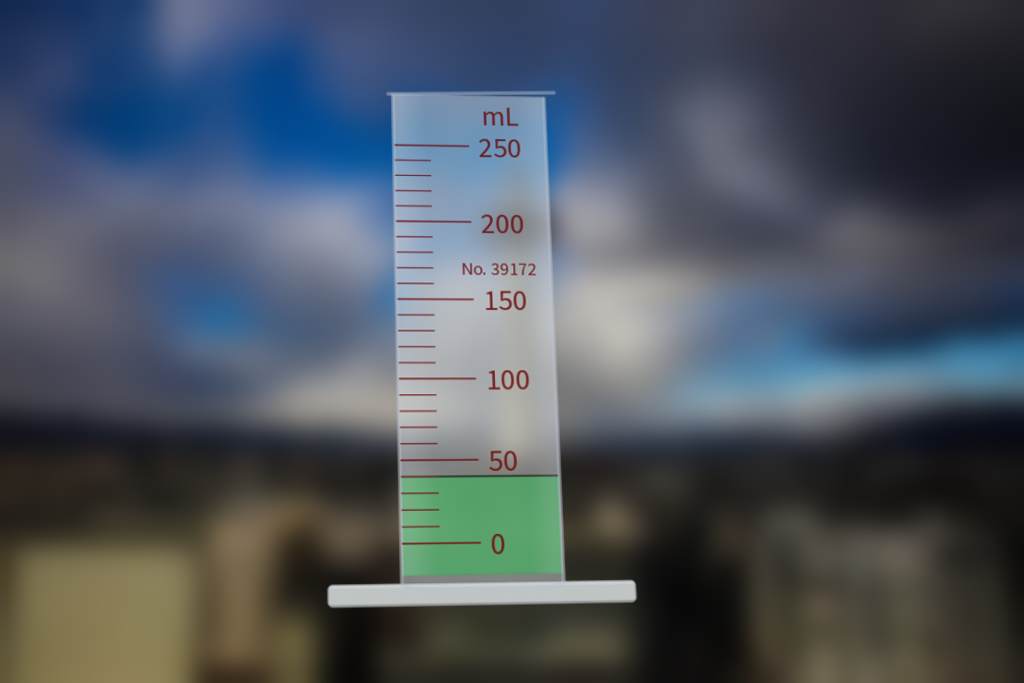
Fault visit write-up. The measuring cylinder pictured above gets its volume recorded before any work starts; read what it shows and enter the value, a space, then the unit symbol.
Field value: 40 mL
